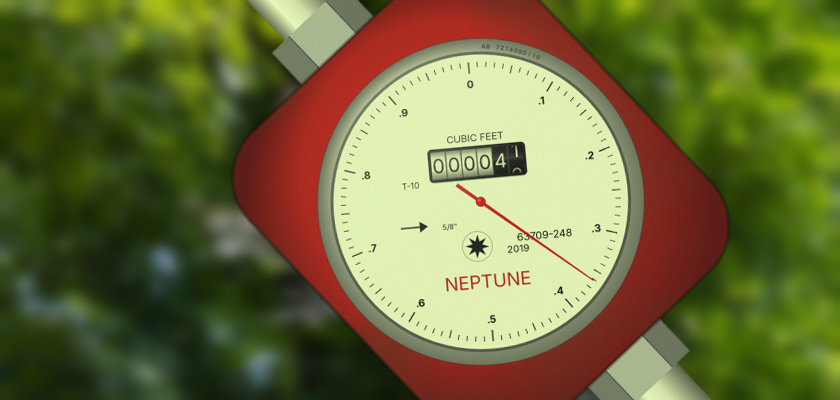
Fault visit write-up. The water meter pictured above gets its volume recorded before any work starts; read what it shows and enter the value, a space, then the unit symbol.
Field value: 41.36 ft³
